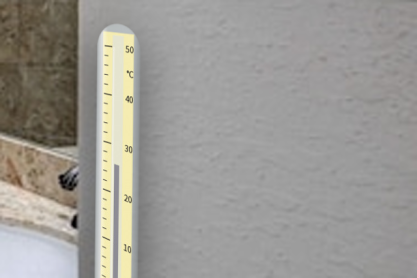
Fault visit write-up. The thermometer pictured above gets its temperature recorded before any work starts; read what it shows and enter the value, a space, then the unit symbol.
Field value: 26 °C
